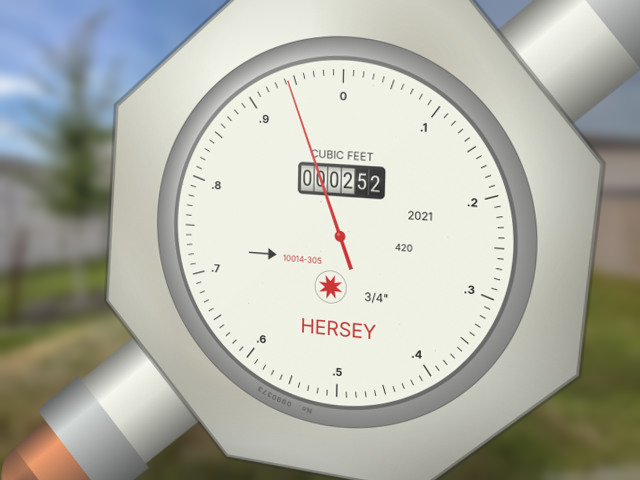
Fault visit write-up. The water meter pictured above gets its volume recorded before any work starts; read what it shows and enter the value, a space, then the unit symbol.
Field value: 251.94 ft³
